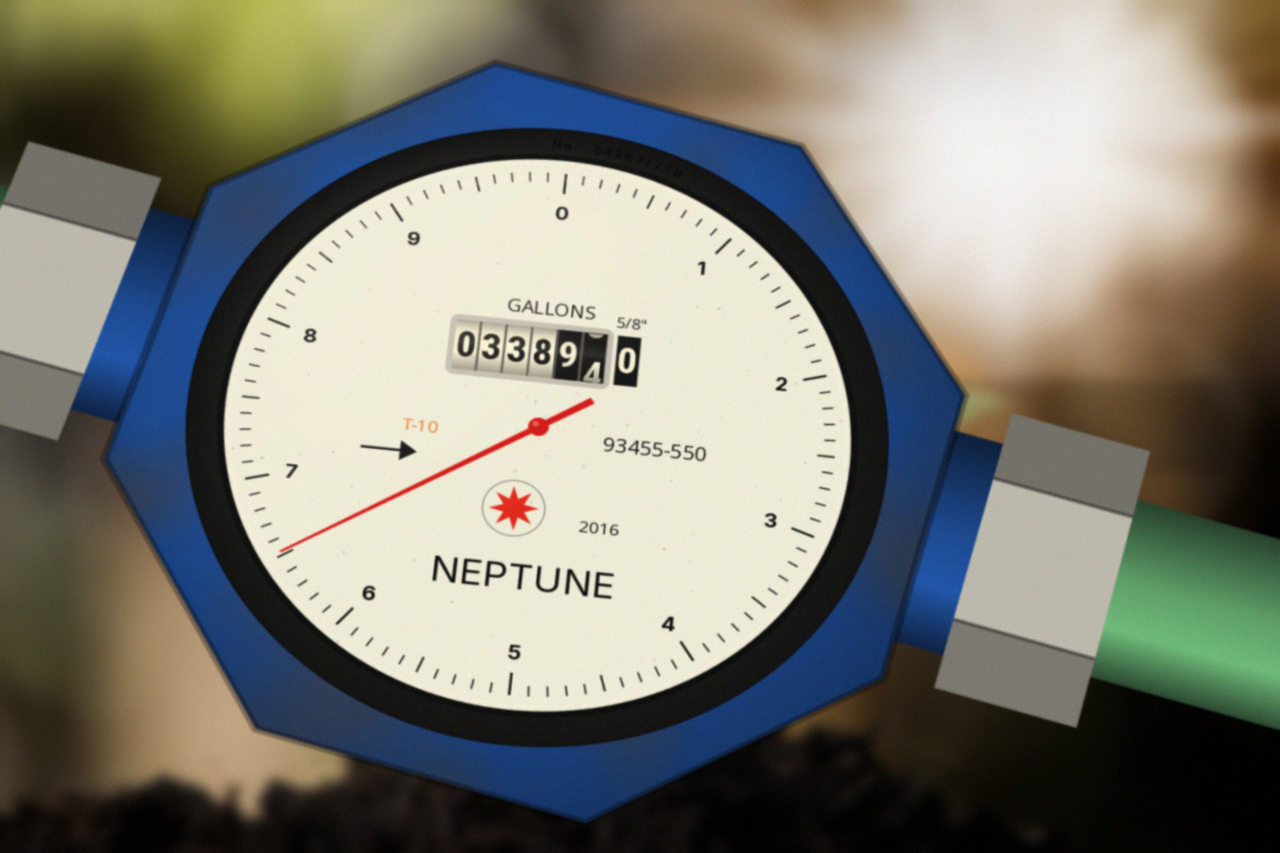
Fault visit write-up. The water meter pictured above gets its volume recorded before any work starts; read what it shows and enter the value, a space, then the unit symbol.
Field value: 338936.5 gal
